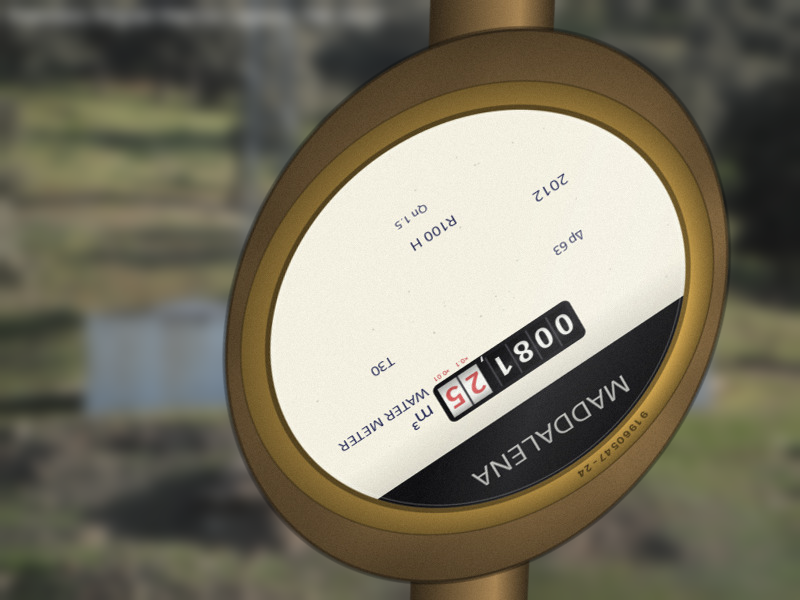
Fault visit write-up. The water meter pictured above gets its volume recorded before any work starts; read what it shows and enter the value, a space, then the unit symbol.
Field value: 81.25 m³
